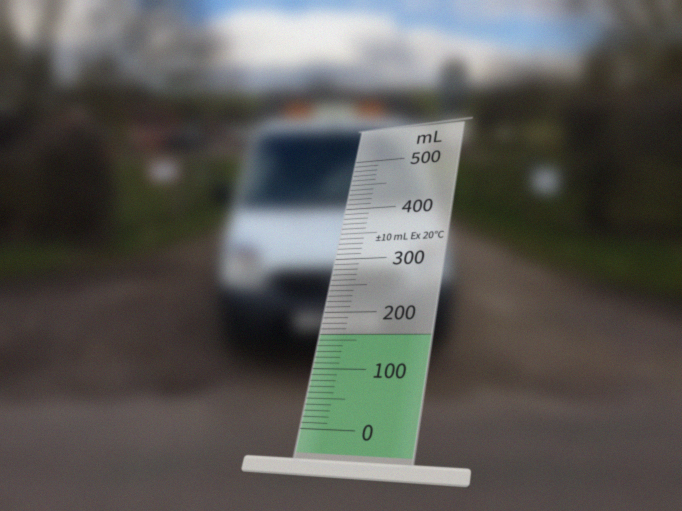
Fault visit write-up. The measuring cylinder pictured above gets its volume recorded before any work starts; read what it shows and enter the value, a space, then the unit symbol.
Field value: 160 mL
